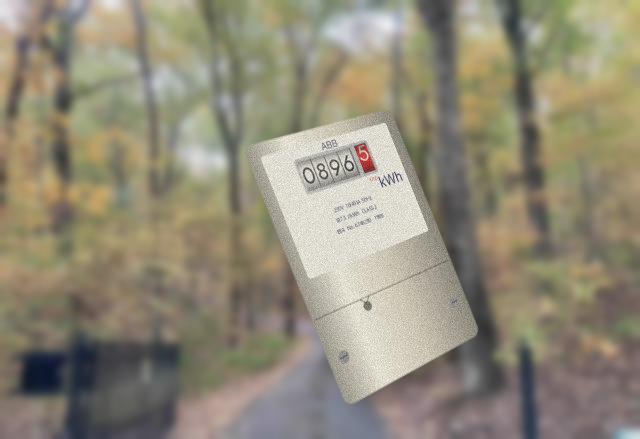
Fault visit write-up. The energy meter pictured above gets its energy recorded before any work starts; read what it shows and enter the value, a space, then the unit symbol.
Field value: 896.5 kWh
